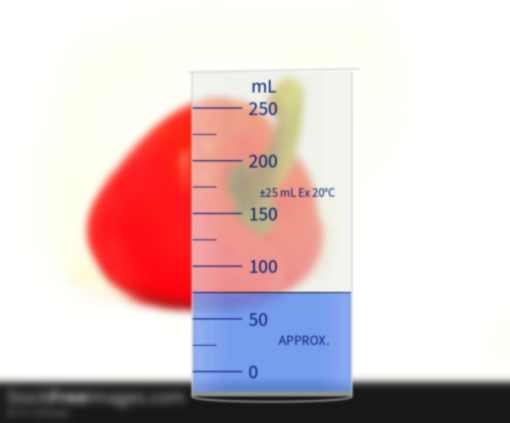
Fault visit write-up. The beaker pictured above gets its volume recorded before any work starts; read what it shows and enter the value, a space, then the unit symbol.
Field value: 75 mL
